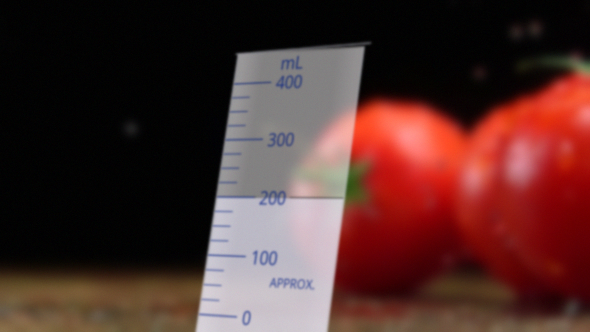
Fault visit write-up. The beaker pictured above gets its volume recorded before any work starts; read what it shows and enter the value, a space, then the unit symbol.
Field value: 200 mL
